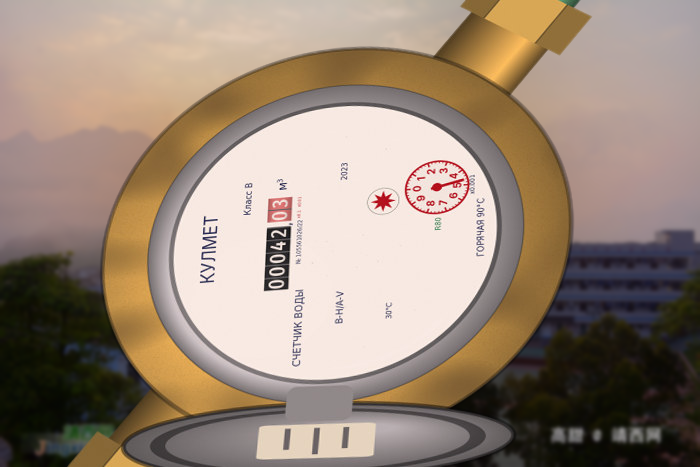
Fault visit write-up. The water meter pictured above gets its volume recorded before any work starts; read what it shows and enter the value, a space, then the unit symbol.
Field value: 42.034 m³
